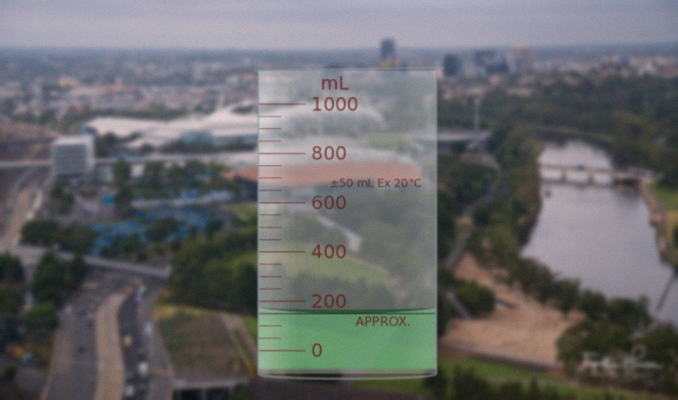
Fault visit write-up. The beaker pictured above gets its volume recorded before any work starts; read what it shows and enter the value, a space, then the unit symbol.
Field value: 150 mL
